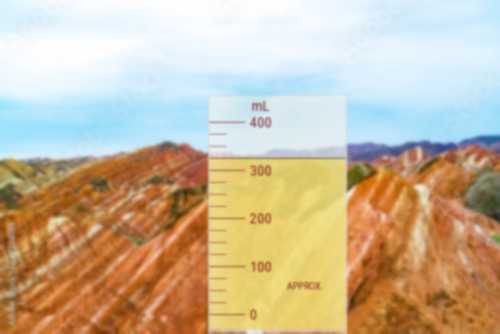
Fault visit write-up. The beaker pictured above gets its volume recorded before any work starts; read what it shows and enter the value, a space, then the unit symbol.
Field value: 325 mL
